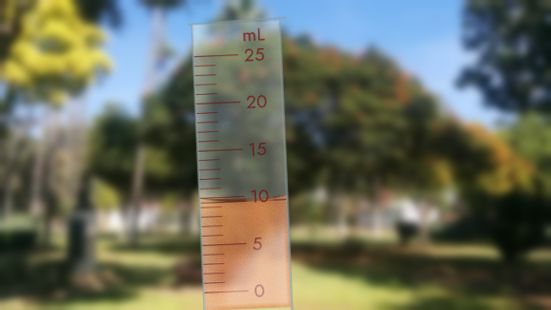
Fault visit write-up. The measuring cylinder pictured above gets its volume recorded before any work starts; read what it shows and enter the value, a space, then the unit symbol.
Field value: 9.5 mL
